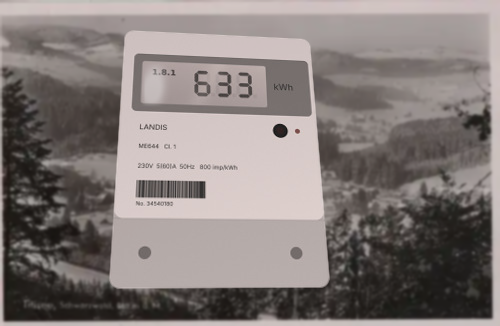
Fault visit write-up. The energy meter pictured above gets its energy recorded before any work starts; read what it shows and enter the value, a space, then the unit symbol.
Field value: 633 kWh
